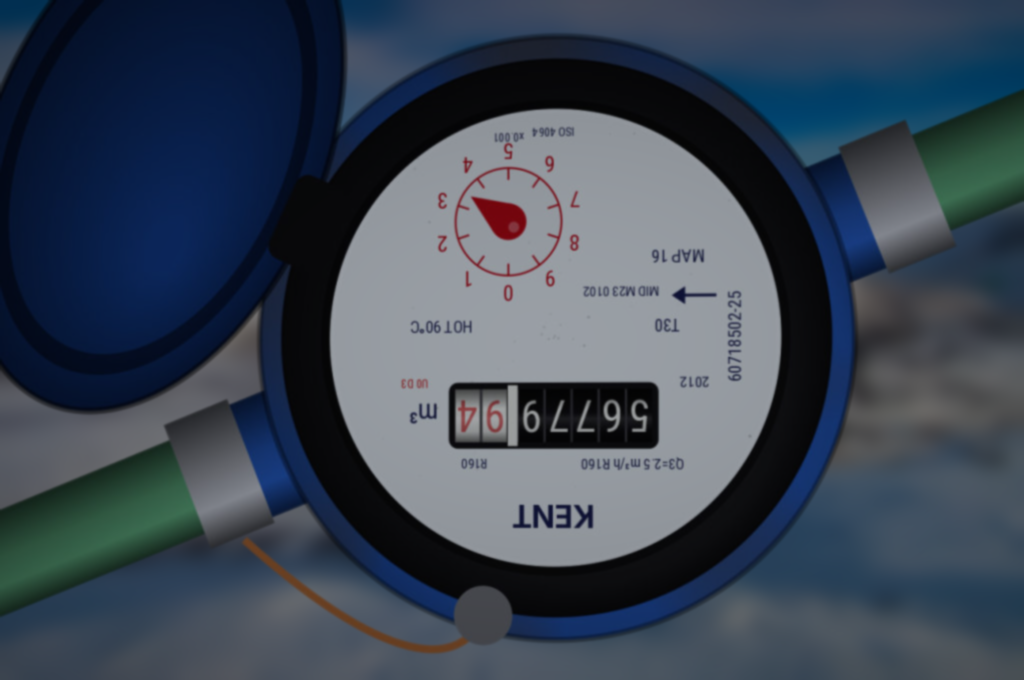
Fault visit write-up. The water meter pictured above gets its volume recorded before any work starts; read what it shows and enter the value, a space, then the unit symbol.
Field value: 56779.943 m³
